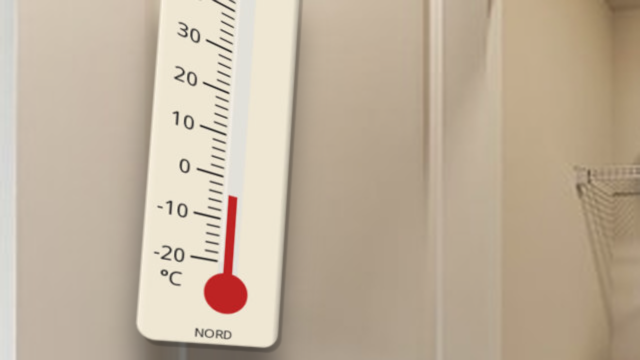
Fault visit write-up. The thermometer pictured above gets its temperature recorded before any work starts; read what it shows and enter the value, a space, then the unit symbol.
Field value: -4 °C
